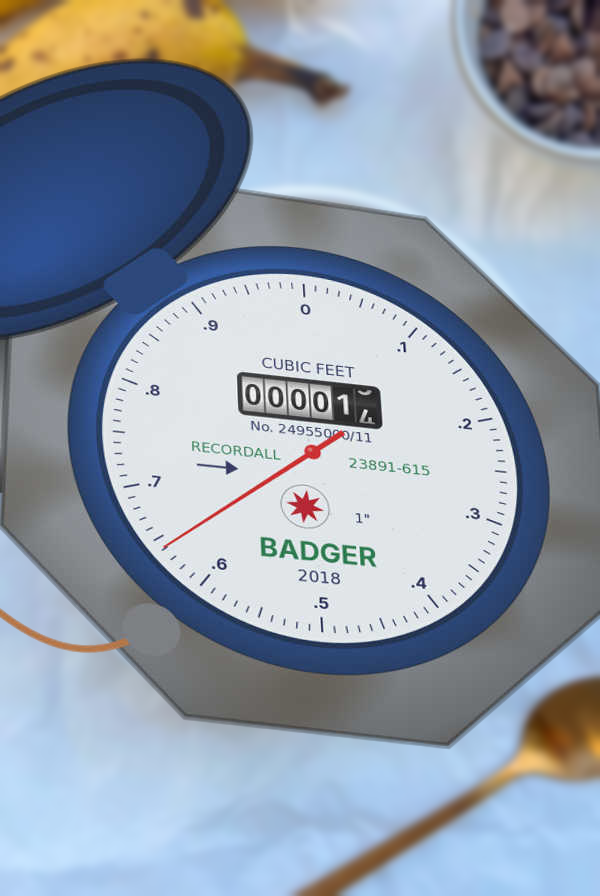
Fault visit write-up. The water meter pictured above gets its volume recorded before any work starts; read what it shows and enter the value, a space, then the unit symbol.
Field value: 13.64 ft³
